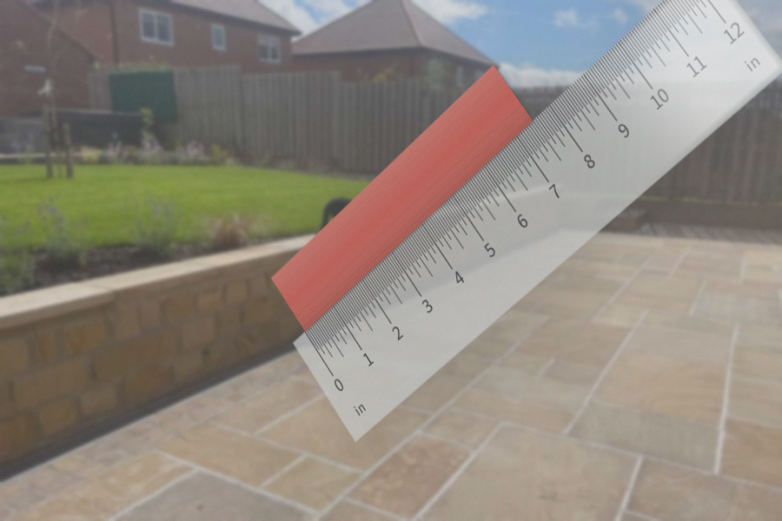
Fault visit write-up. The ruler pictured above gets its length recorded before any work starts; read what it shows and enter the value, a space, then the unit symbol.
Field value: 7.5 in
